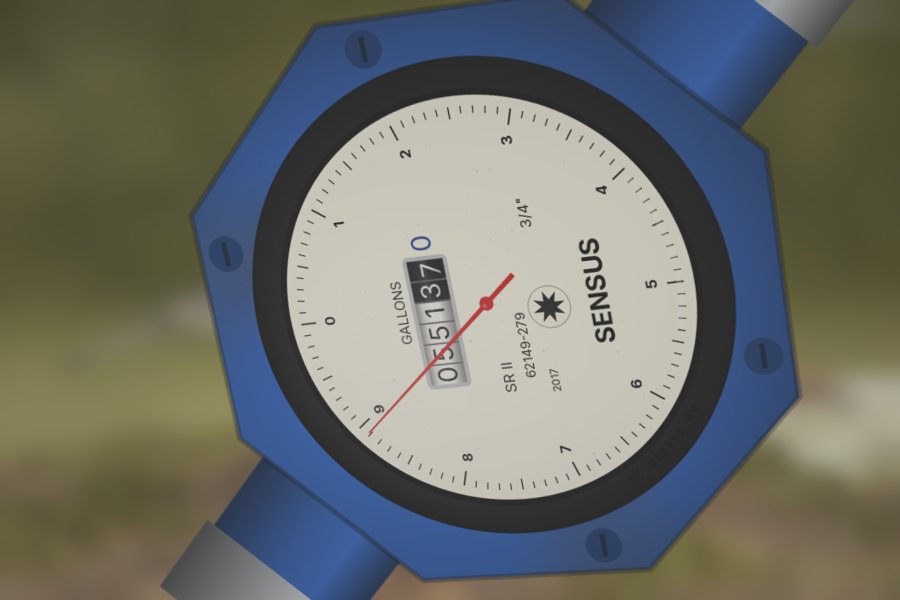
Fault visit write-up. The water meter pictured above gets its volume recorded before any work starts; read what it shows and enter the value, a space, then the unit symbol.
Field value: 551368.9 gal
